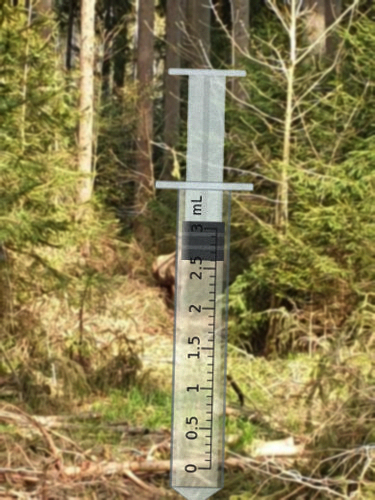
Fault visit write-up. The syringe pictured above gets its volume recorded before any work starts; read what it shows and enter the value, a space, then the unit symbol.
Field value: 2.6 mL
